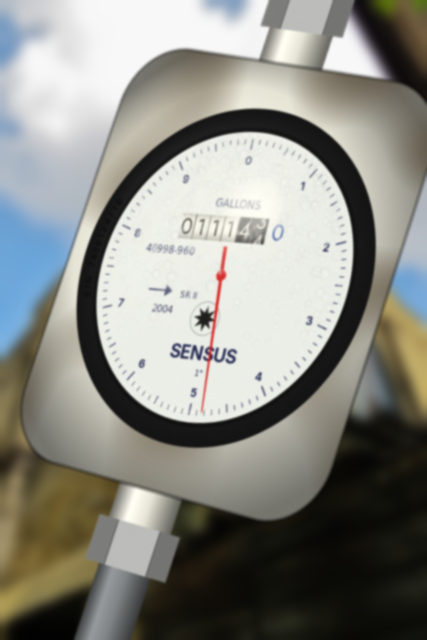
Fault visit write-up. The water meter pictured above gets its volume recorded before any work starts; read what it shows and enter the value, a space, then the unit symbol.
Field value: 111434.8 gal
